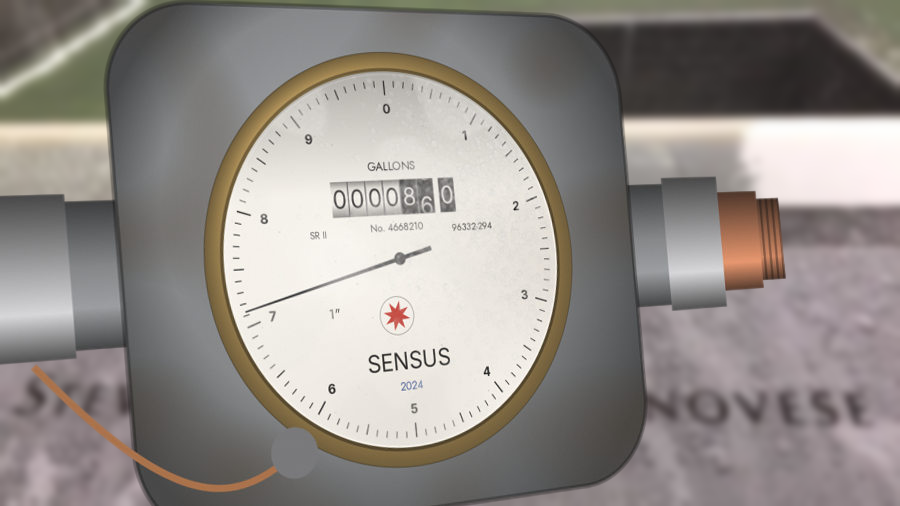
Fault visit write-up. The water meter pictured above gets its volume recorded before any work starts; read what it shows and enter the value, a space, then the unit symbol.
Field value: 857.1 gal
